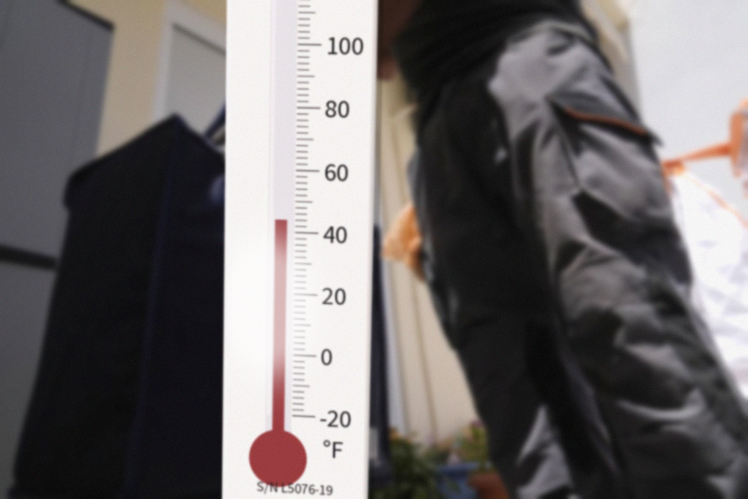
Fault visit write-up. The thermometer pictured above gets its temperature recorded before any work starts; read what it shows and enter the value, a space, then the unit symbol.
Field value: 44 °F
